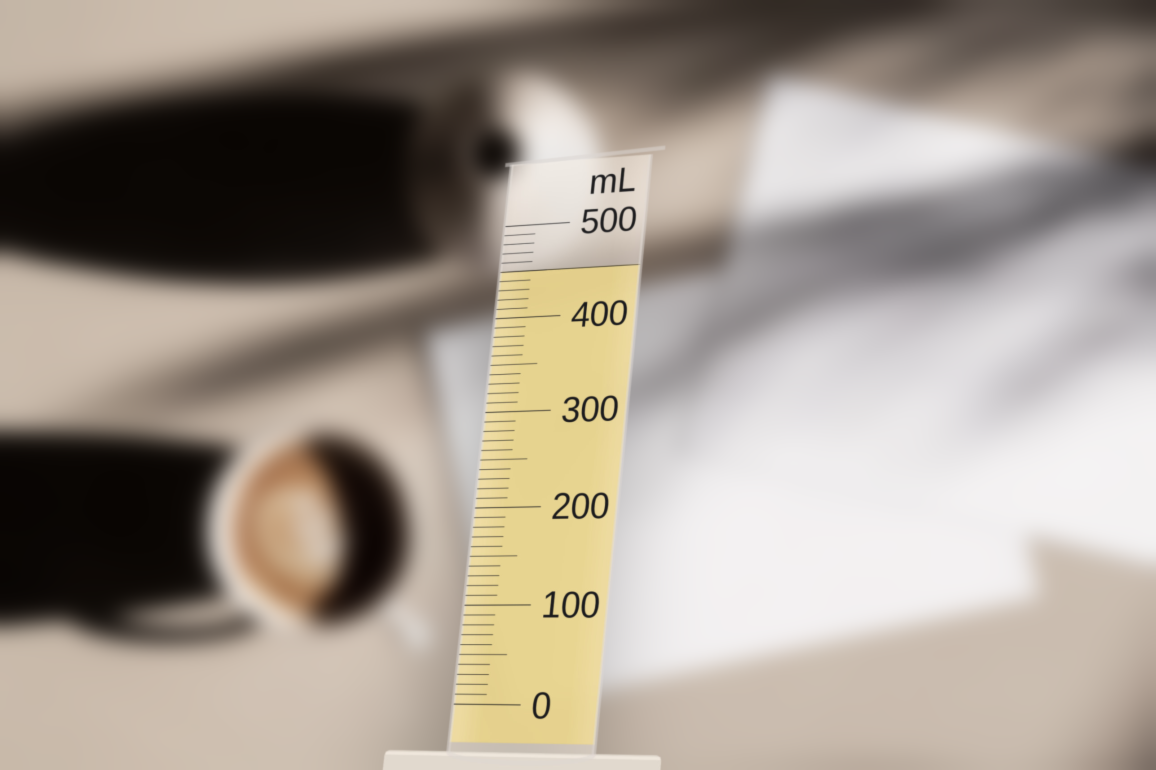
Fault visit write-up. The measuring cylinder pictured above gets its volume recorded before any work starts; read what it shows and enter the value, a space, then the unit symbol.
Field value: 450 mL
